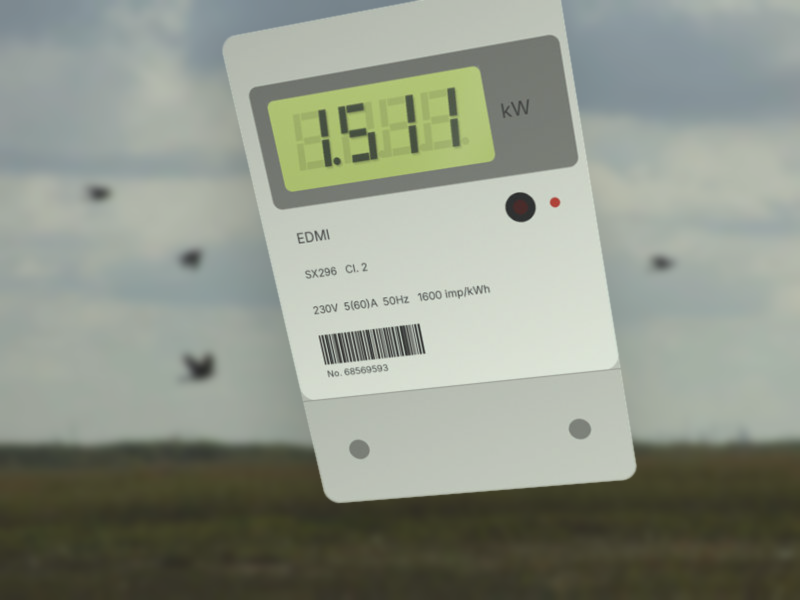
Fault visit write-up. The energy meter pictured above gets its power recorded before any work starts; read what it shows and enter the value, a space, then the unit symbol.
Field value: 1.511 kW
